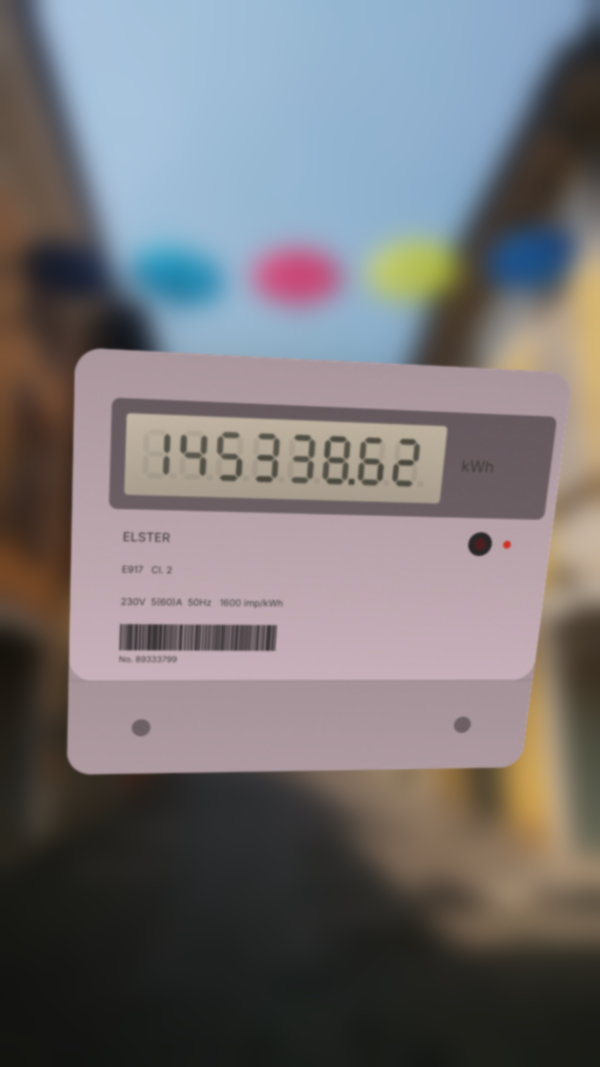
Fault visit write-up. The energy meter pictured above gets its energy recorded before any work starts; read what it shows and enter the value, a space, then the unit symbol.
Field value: 145338.62 kWh
